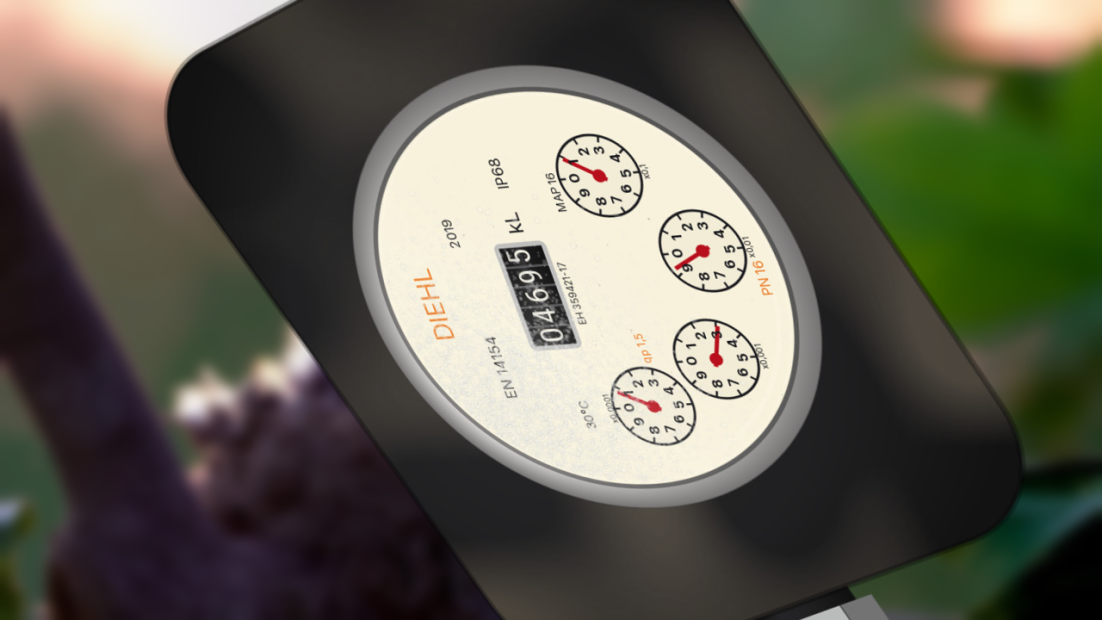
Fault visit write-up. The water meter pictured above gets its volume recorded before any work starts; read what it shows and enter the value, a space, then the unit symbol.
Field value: 4695.0930 kL
